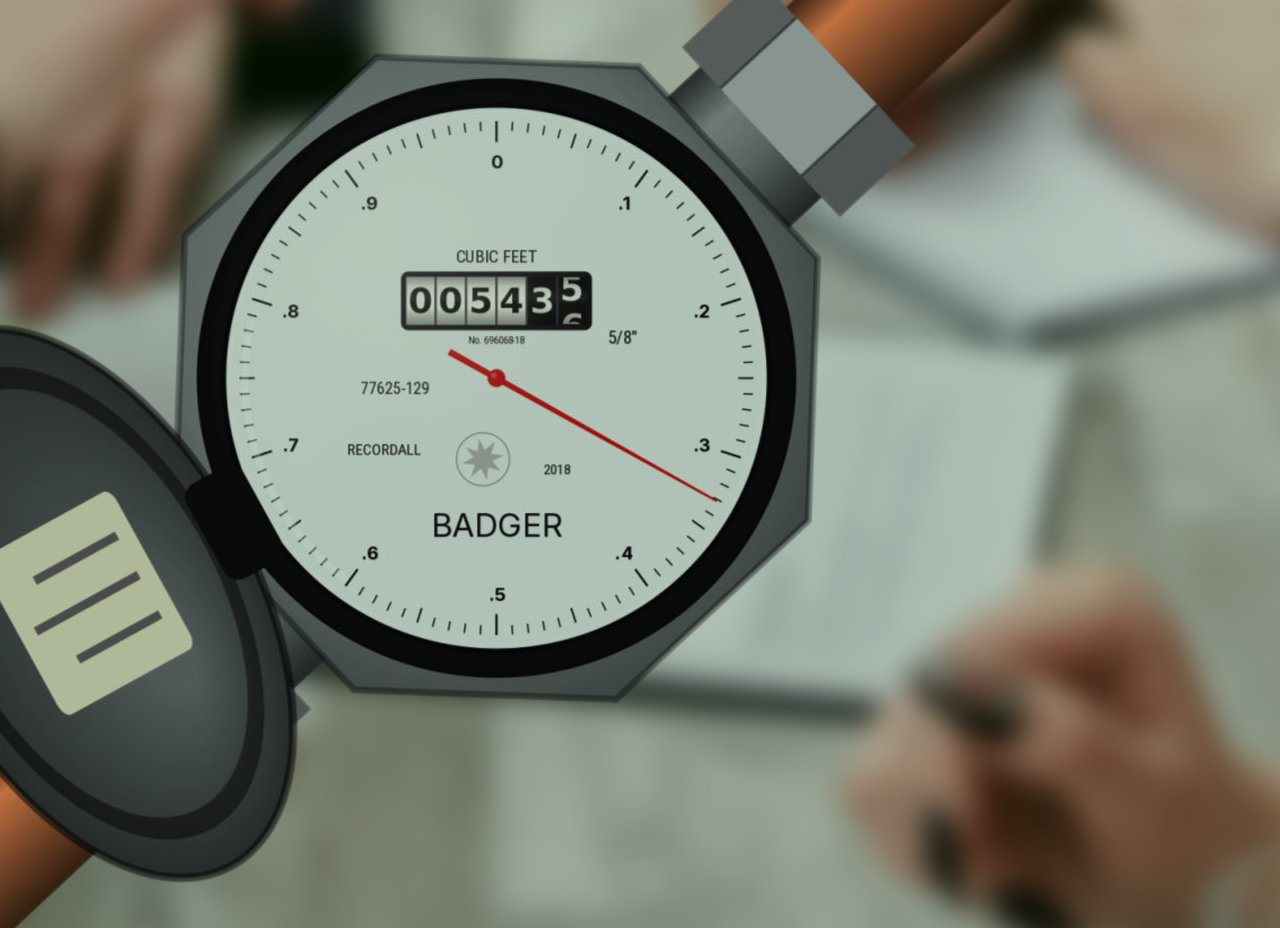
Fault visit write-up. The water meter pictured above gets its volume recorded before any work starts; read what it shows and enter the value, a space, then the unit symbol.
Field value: 5435.33 ft³
